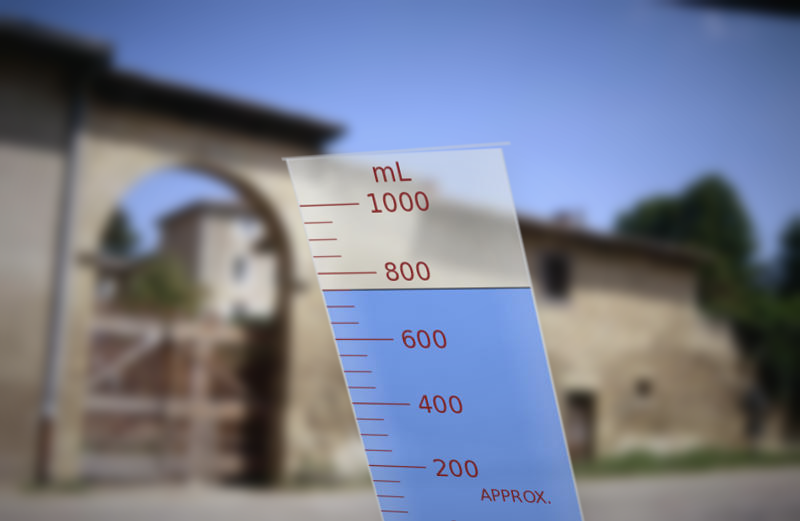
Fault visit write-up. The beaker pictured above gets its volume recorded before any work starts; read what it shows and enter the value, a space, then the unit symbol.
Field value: 750 mL
